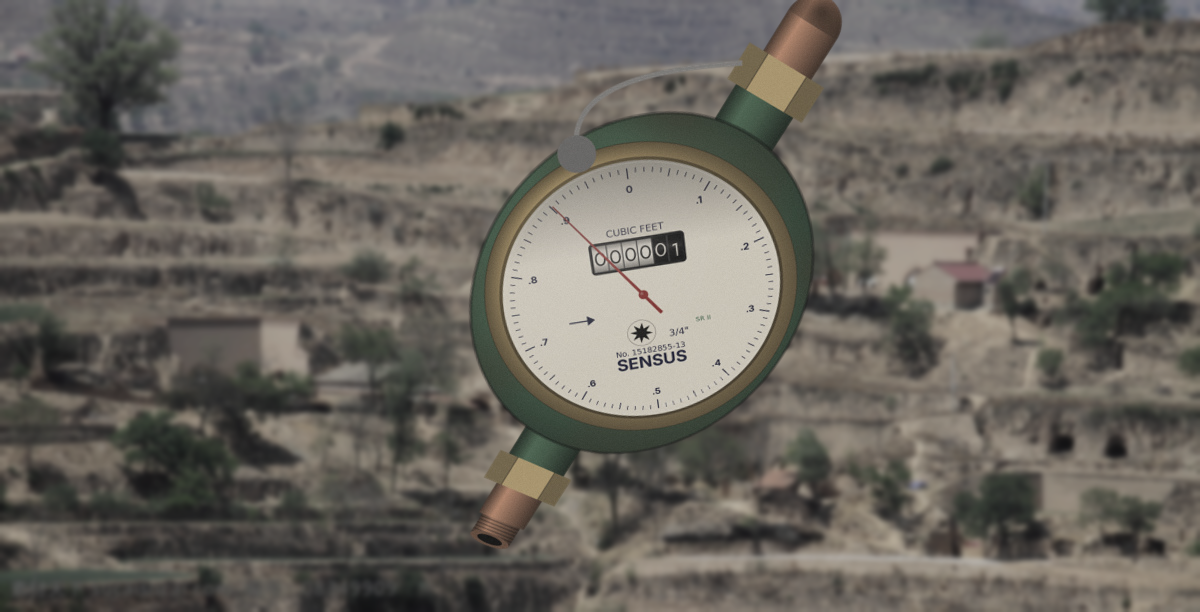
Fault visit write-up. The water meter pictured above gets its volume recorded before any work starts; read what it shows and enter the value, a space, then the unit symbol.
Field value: 0.90 ft³
